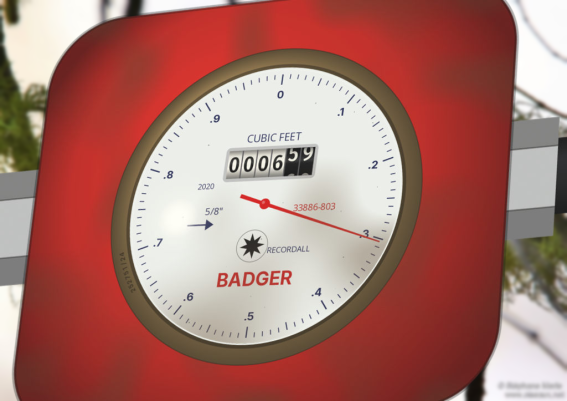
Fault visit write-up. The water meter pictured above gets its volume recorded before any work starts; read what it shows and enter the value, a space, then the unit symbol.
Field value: 659.30 ft³
